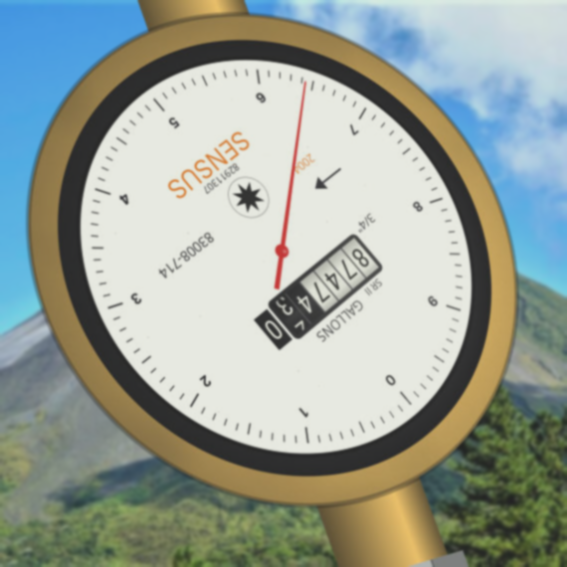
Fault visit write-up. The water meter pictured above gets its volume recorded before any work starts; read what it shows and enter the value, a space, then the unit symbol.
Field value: 8747426.4 gal
